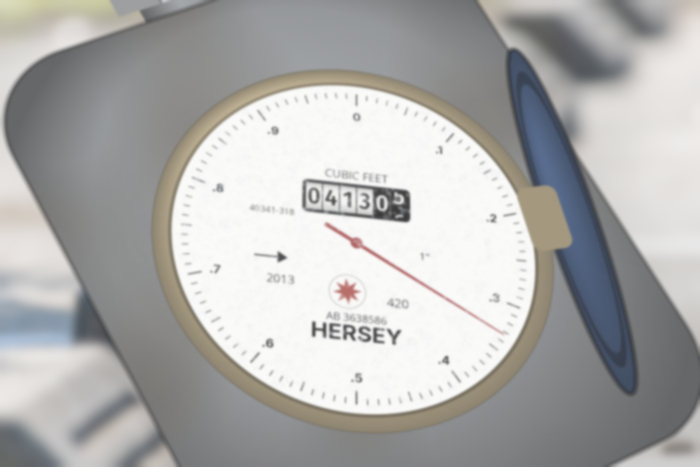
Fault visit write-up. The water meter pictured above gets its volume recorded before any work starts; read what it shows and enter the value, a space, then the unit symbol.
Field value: 41305.33 ft³
